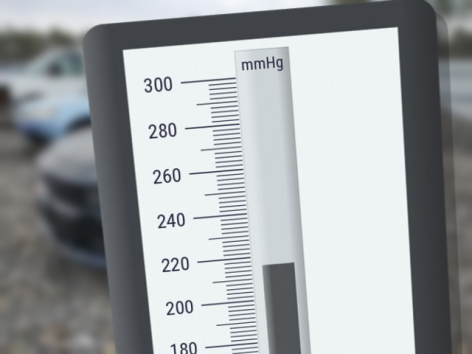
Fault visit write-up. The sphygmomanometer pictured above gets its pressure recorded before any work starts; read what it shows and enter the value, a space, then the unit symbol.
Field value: 216 mmHg
